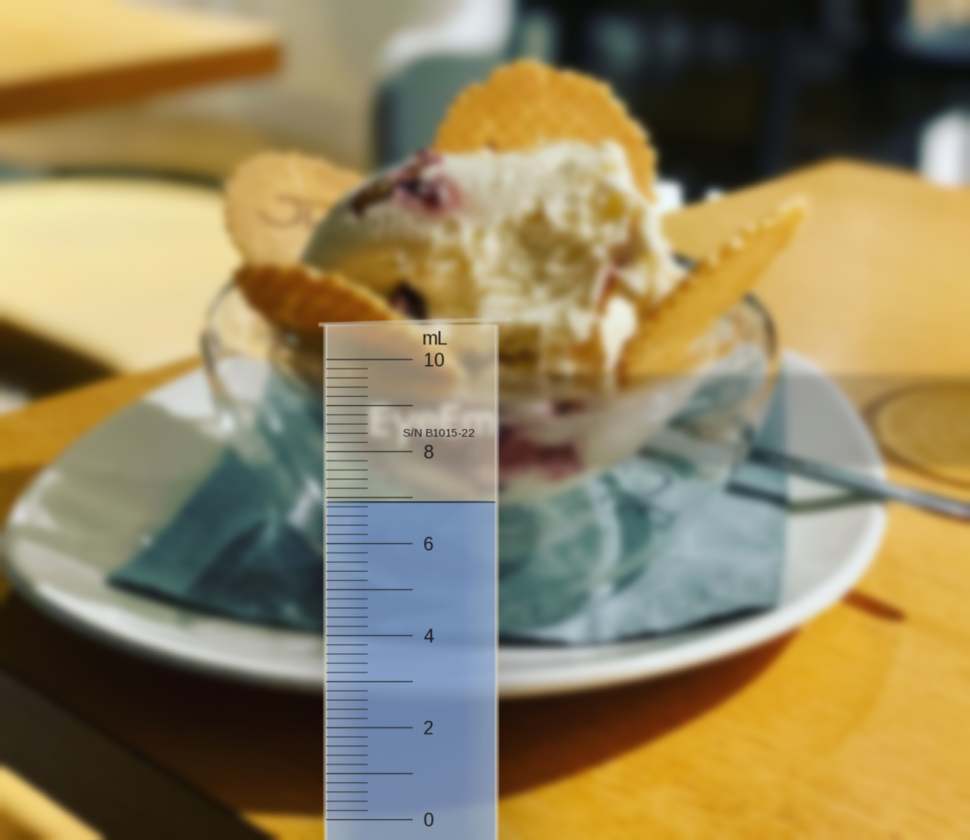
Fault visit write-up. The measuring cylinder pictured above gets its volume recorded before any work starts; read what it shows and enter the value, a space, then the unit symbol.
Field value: 6.9 mL
